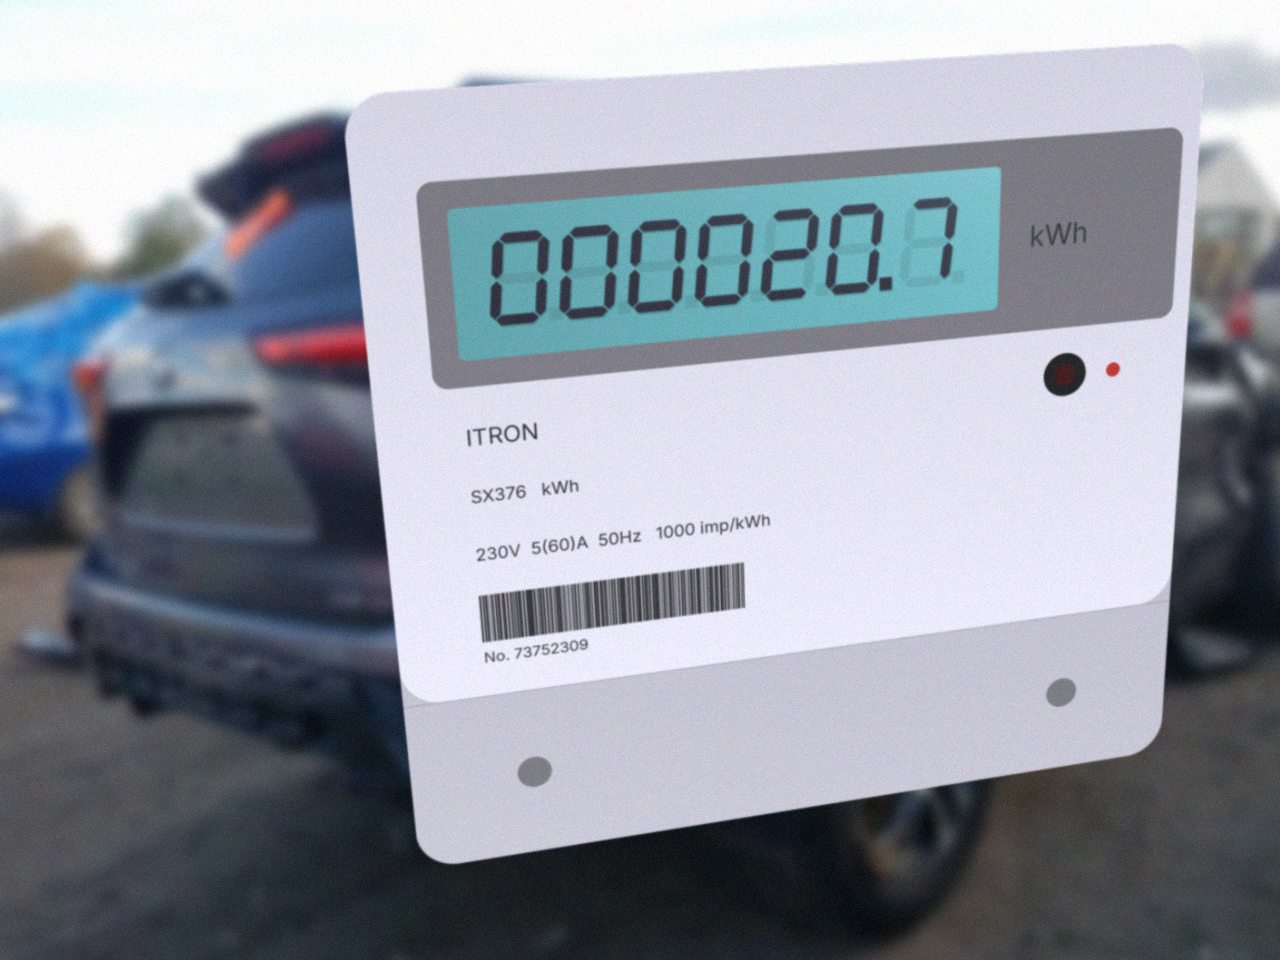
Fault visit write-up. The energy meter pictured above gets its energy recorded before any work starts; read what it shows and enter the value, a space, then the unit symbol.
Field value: 20.7 kWh
